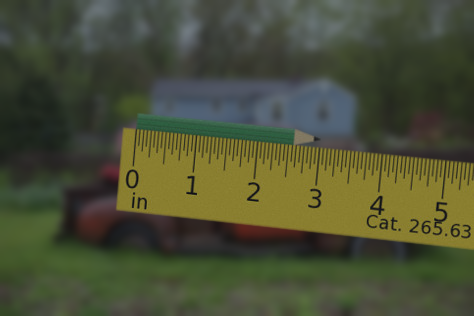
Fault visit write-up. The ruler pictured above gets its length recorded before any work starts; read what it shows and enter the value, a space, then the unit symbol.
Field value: 3 in
